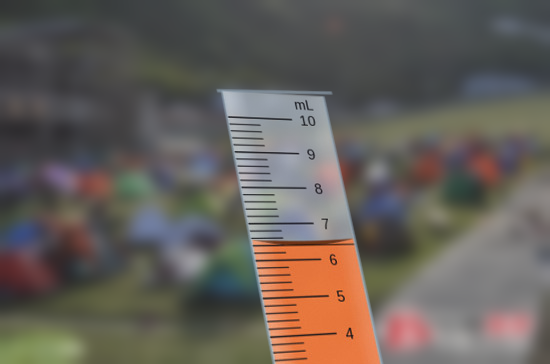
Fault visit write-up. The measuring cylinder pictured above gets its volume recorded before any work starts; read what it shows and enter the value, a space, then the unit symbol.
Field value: 6.4 mL
